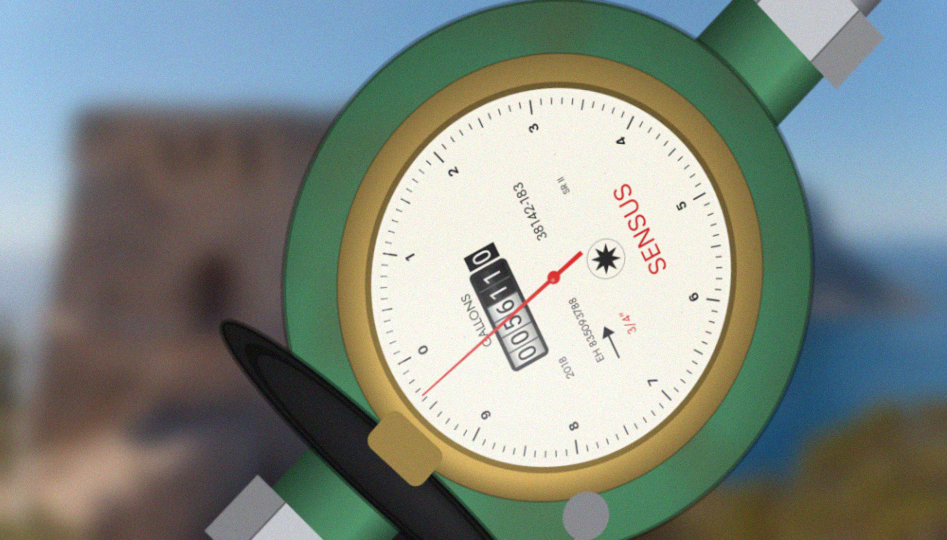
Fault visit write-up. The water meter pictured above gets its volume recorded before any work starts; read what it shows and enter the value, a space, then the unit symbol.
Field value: 56109.6 gal
